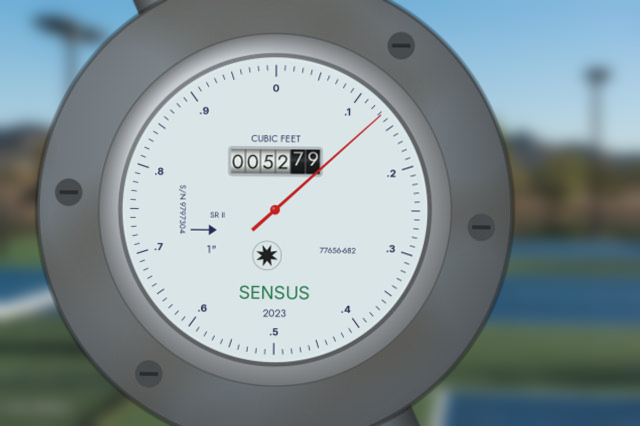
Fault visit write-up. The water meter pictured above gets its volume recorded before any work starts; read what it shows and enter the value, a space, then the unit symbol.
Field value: 5279.13 ft³
